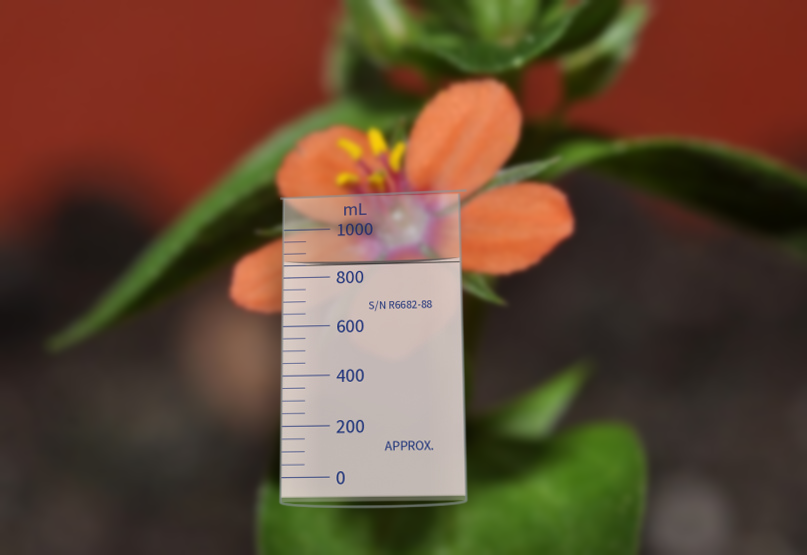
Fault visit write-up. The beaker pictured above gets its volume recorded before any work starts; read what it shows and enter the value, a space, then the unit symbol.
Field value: 850 mL
